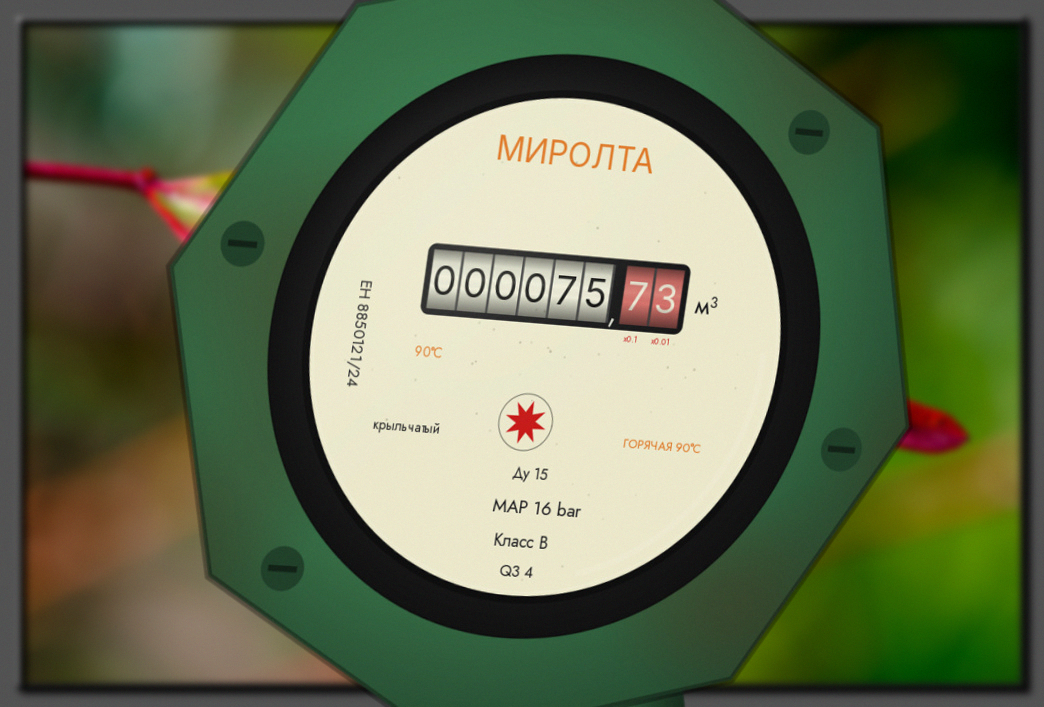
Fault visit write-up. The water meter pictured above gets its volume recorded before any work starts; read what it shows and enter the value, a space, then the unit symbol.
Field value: 75.73 m³
